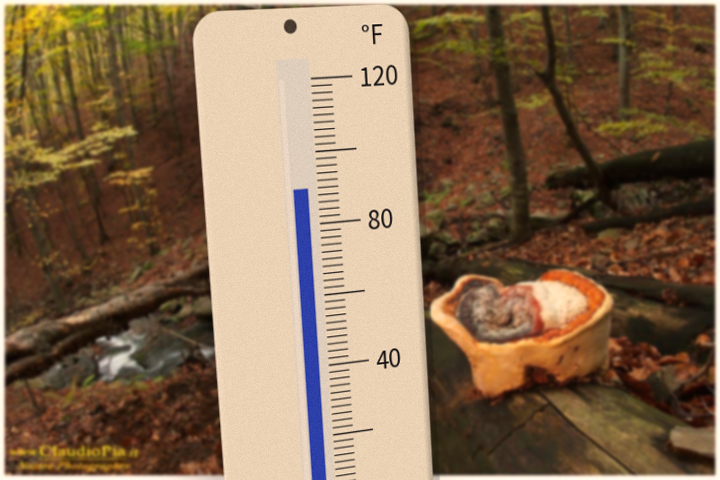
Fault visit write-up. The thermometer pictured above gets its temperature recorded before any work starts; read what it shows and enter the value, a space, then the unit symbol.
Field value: 90 °F
